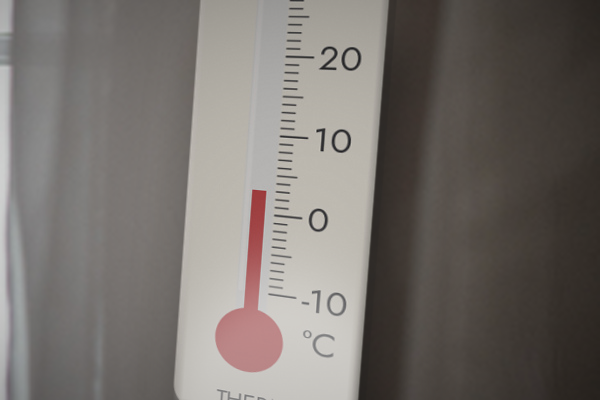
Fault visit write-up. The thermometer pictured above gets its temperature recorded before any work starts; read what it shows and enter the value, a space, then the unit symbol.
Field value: 3 °C
